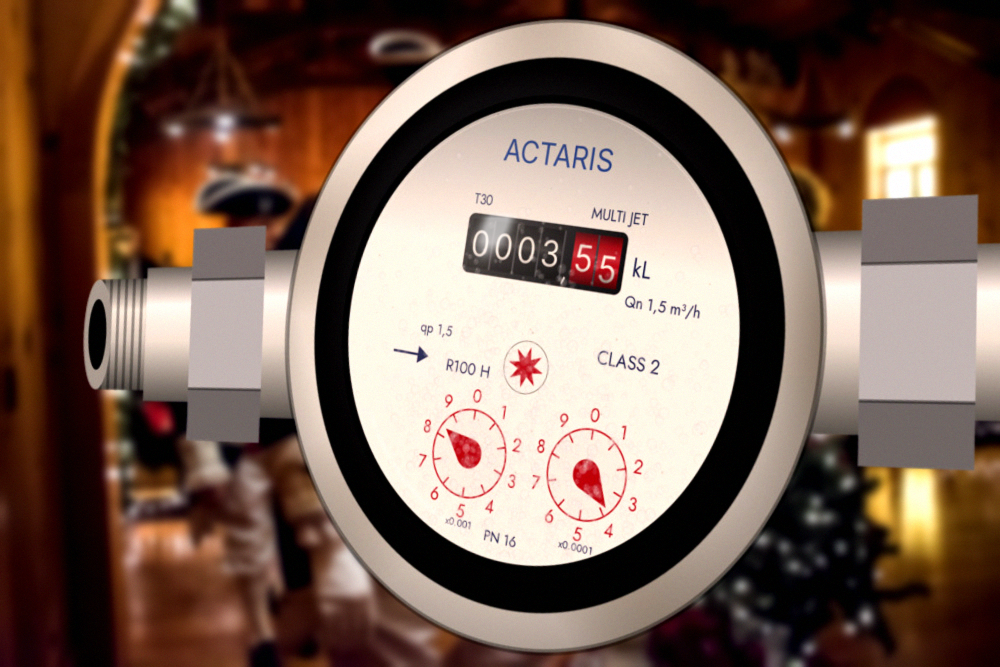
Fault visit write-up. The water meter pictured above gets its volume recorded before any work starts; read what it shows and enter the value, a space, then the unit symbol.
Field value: 3.5483 kL
